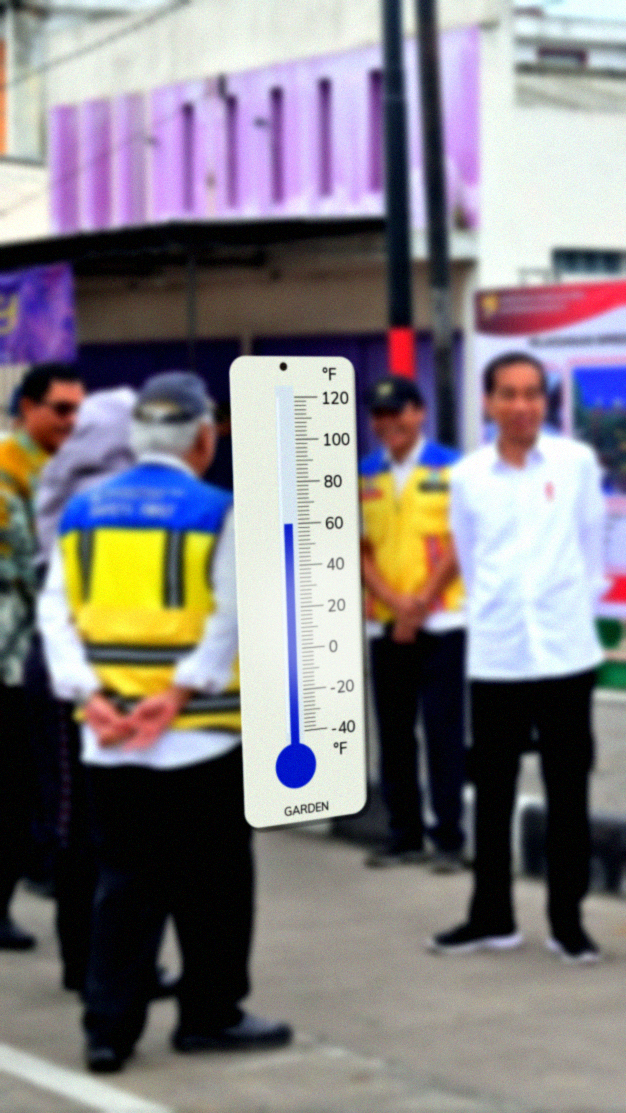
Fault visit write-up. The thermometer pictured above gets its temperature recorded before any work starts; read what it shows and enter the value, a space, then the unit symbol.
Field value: 60 °F
